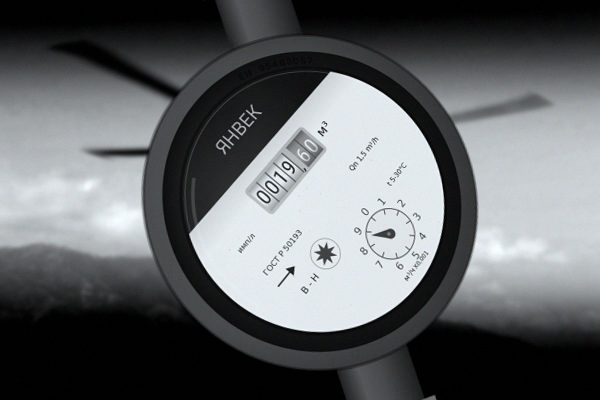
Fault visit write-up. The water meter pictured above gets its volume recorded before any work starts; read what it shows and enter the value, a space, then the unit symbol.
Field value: 19.598 m³
